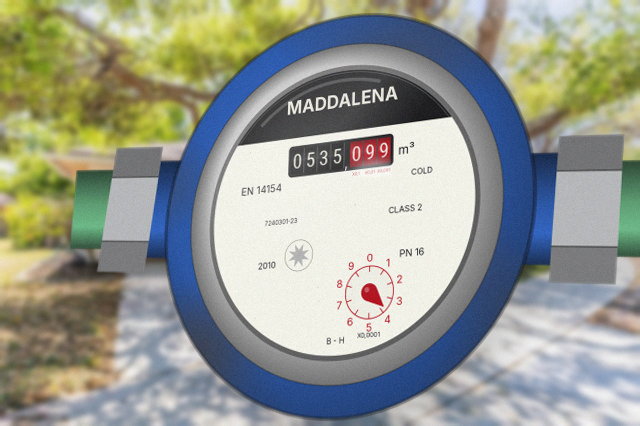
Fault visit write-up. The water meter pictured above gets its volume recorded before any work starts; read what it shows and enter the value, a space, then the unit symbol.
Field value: 535.0993 m³
